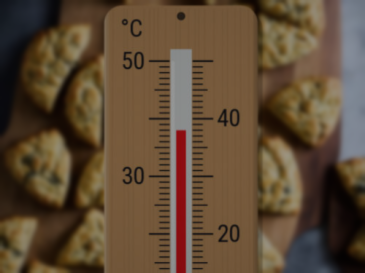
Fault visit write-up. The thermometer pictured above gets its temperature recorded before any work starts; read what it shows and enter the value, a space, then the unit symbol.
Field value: 38 °C
